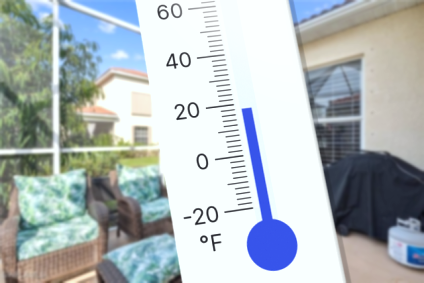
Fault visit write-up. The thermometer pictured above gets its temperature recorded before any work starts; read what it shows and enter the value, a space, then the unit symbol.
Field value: 18 °F
